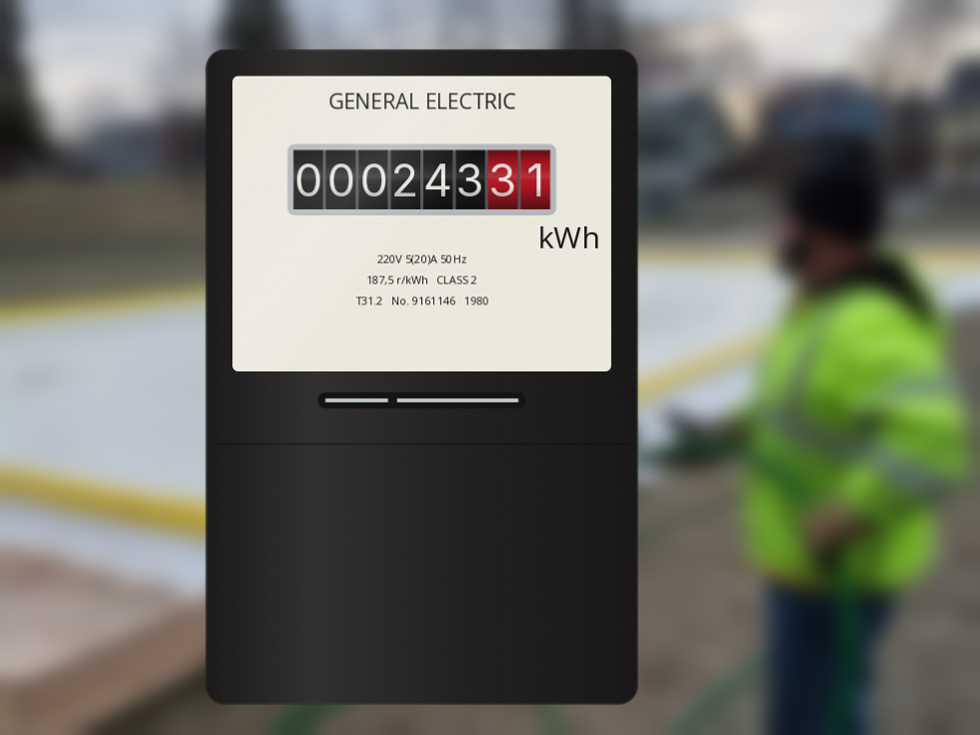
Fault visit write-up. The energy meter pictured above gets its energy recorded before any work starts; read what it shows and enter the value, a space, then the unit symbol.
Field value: 243.31 kWh
